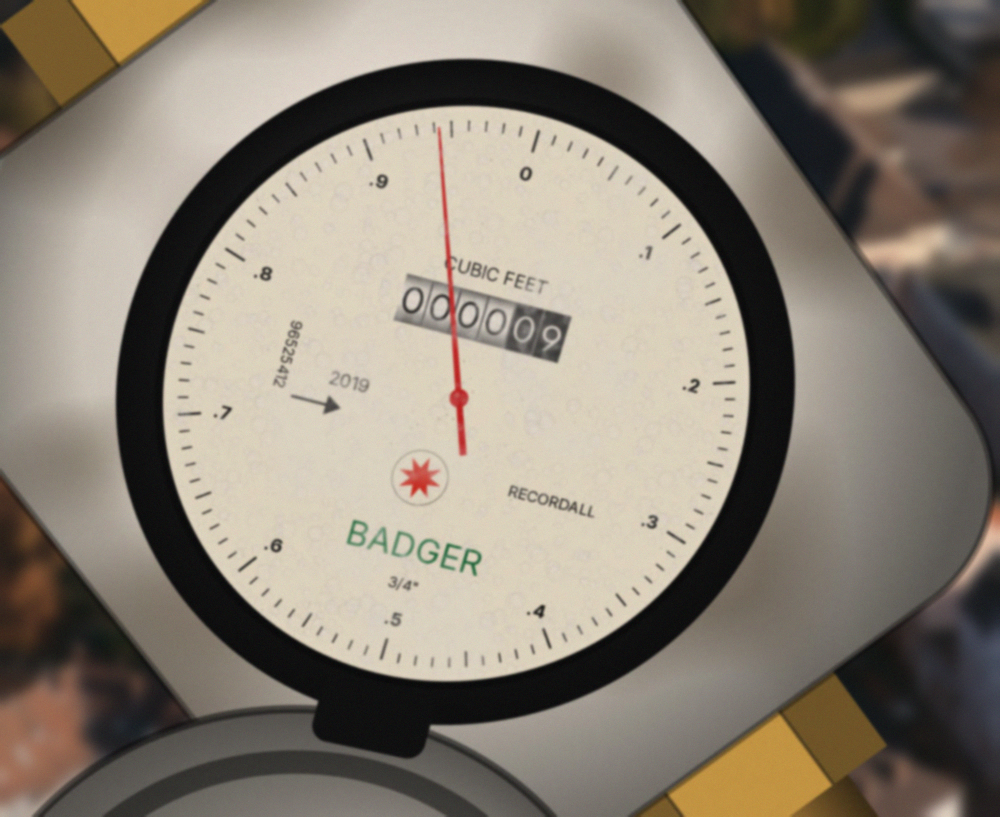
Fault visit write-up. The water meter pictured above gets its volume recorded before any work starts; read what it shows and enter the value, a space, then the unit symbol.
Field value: 8.94 ft³
